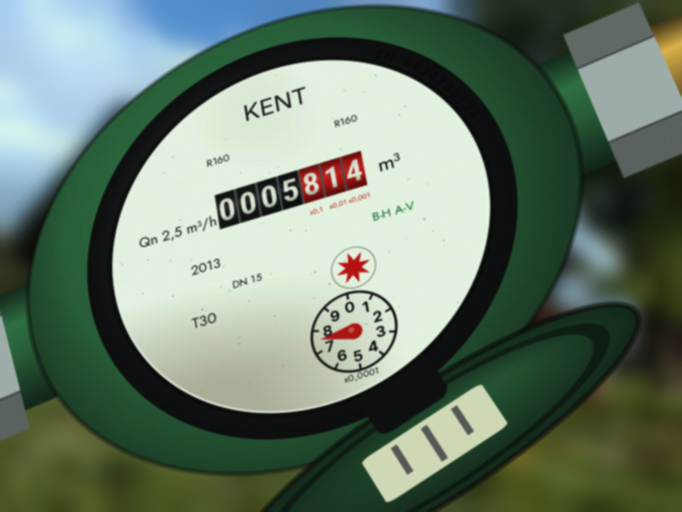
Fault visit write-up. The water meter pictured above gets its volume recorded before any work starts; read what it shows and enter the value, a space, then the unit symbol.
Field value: 5.8147 m³
